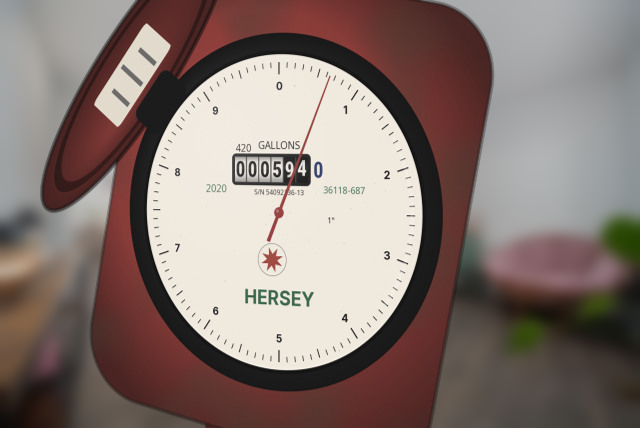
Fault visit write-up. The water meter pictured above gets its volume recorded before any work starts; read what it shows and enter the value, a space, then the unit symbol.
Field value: 5940.6 gal
